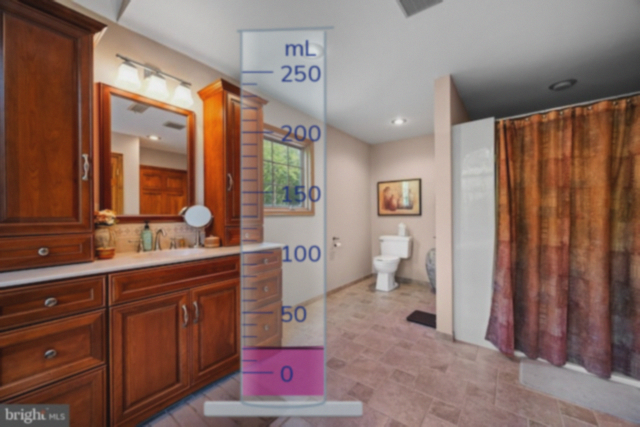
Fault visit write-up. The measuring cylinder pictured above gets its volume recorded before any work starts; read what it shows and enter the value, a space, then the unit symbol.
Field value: 20 mL
